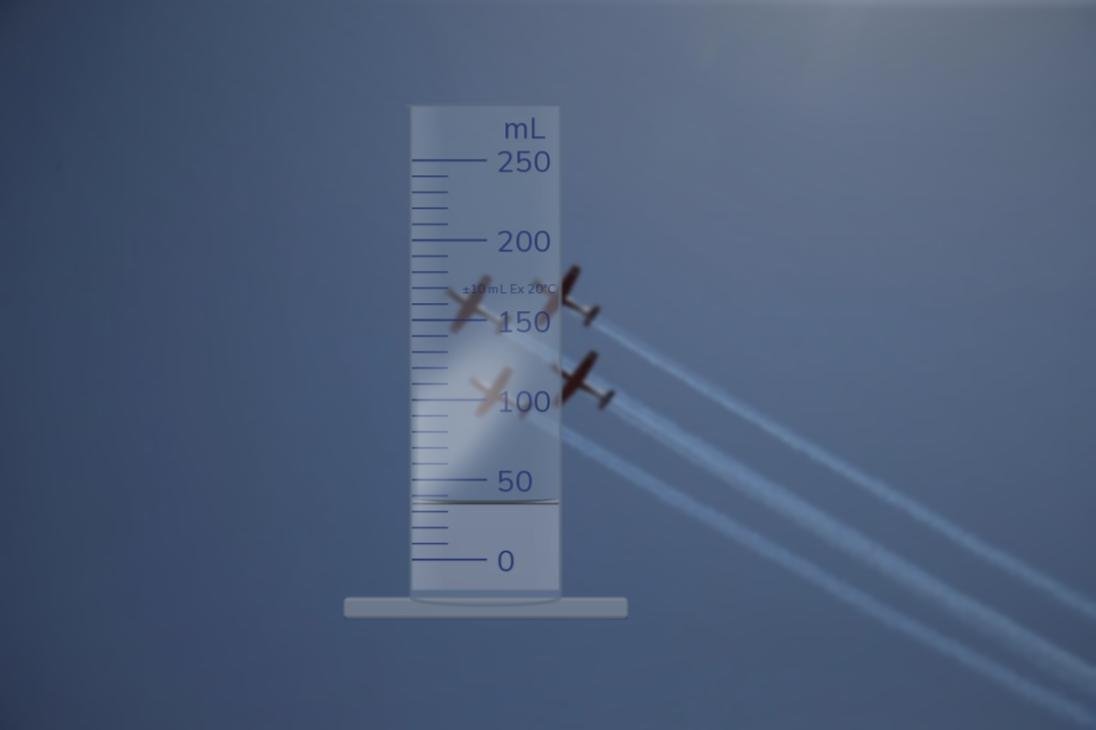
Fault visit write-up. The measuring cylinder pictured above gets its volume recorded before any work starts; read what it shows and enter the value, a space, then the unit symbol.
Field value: 35 mL
